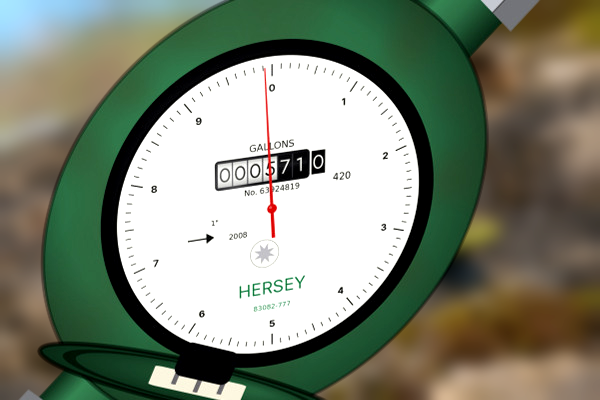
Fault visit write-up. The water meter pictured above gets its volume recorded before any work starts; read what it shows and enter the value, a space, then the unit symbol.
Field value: 5709.9 gal
